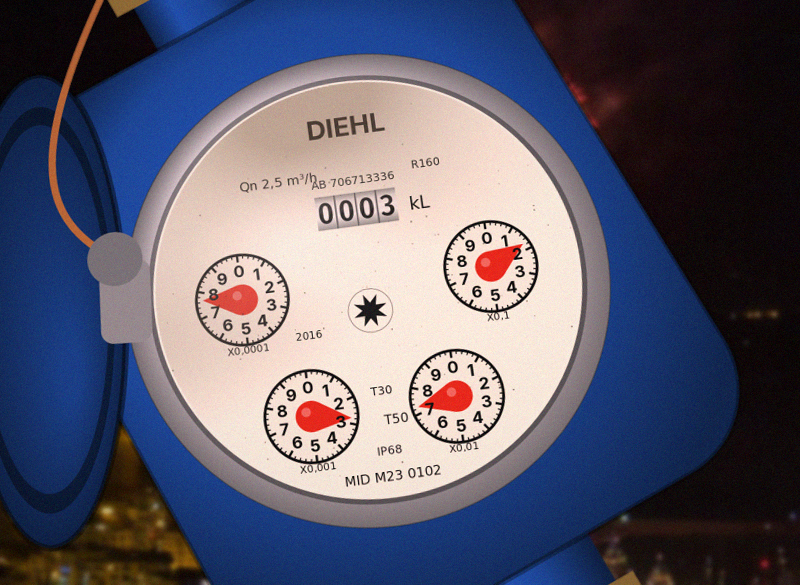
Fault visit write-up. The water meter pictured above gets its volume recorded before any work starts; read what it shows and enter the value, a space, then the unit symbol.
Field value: 3.1727 kL
